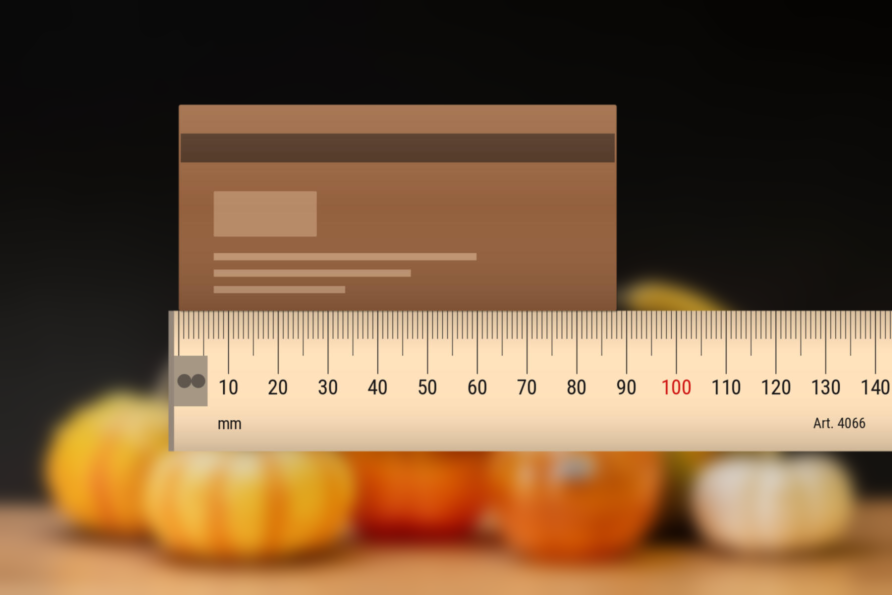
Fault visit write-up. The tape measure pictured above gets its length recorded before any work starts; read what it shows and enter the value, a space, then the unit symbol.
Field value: 88 mm
